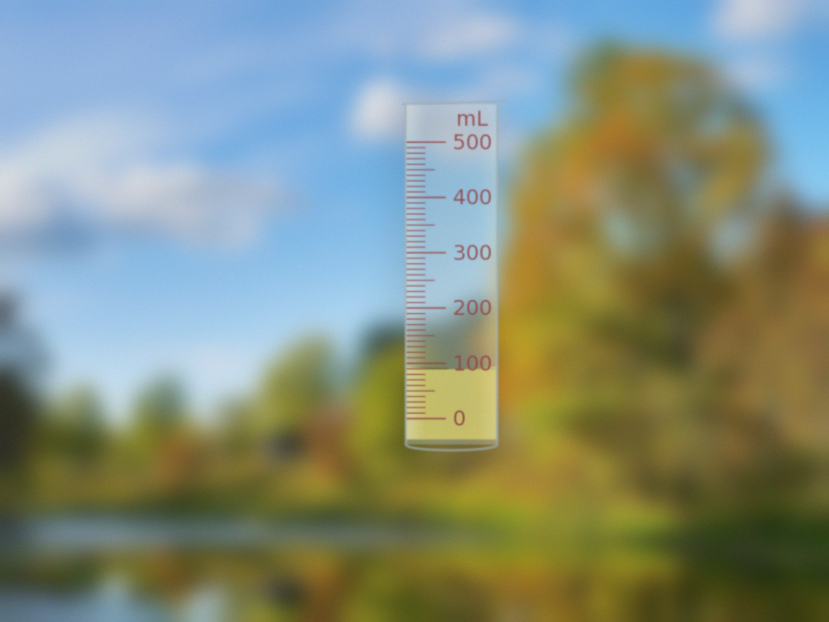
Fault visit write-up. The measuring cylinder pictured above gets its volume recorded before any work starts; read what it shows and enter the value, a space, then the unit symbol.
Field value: 90 mL
